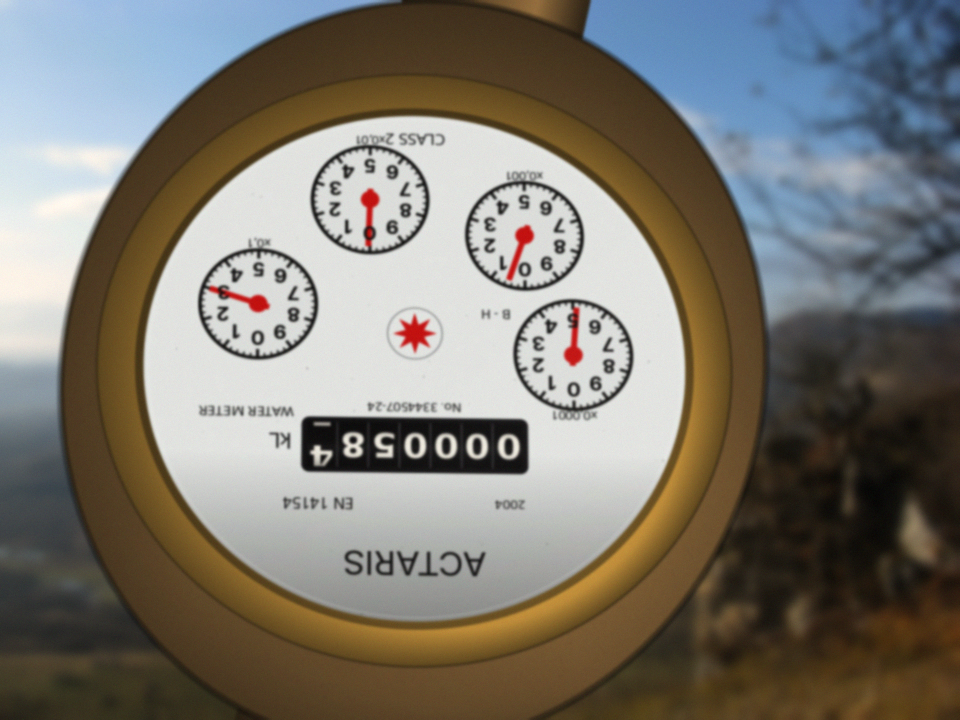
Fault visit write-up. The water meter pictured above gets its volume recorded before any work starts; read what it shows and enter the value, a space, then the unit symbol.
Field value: 584.3005 kL
